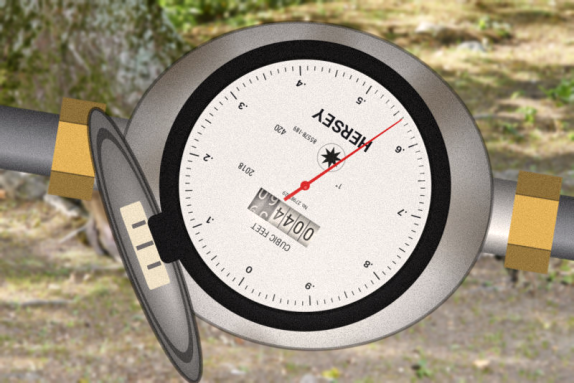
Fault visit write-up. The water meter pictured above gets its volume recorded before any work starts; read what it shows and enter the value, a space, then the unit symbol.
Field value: 4459.56 ft³
